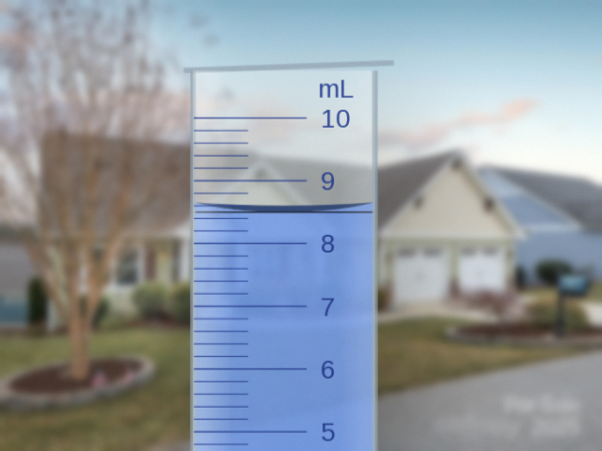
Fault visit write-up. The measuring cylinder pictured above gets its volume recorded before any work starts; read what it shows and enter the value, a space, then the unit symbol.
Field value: 8.5 mL
